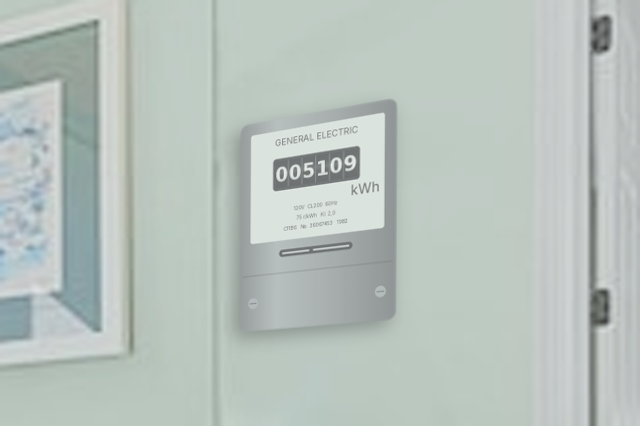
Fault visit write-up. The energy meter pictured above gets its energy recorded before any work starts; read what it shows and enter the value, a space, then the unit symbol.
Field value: 5109 kWh
